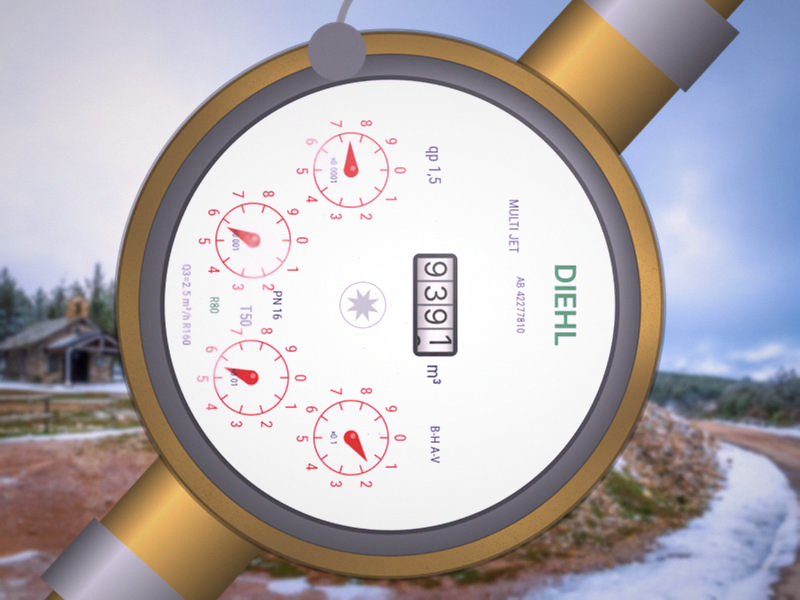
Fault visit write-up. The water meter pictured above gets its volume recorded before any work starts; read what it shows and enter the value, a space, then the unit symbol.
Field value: 9391.1557 m³
